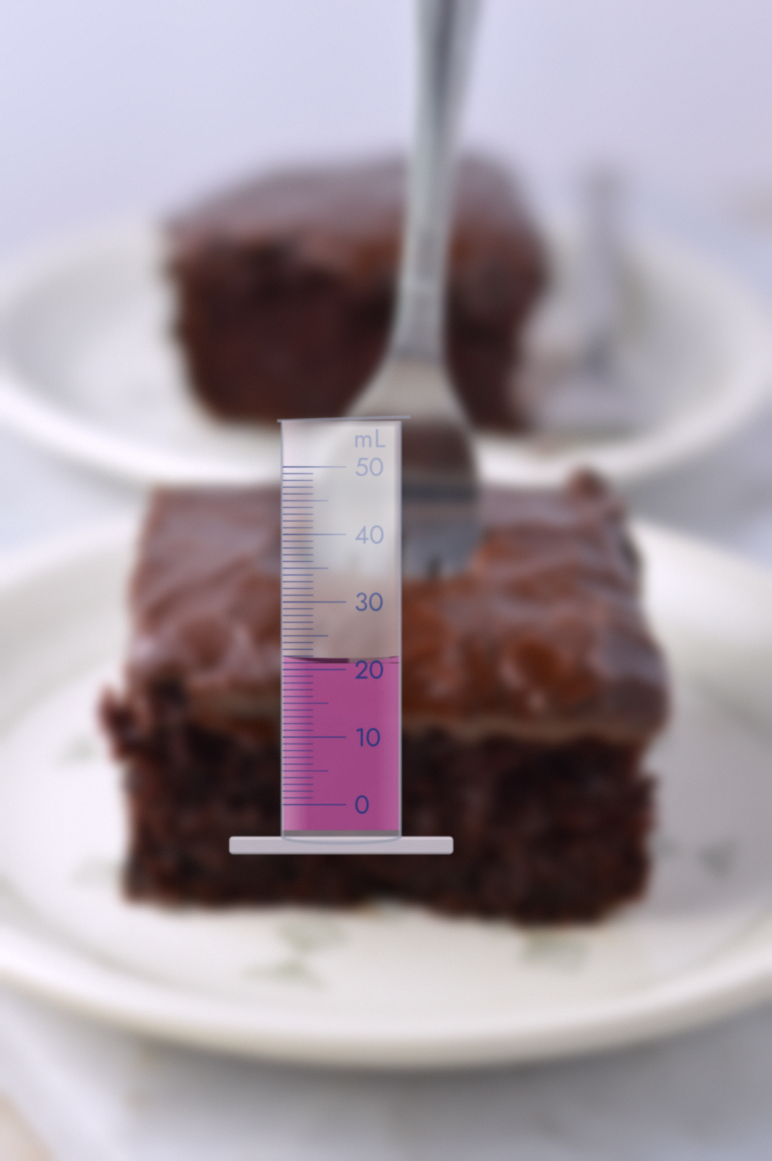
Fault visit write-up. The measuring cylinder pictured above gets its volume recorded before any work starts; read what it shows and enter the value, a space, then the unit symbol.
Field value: 21 mL
